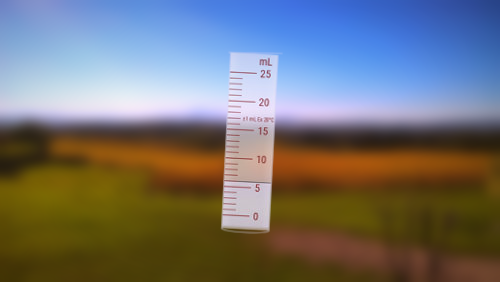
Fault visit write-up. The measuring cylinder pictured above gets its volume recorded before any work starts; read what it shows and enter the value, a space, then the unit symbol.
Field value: 6 mL
